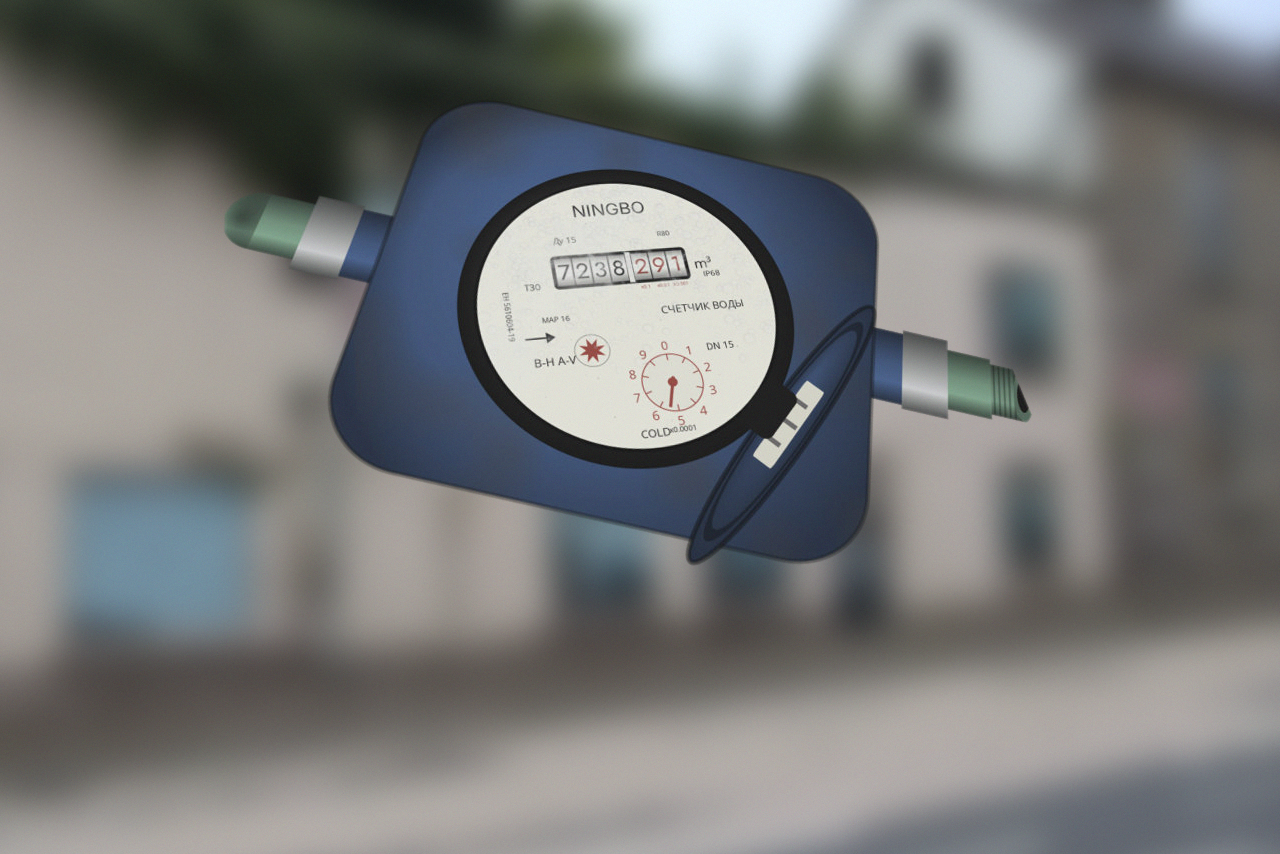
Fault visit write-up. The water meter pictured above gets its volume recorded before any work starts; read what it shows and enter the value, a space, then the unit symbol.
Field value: 7238.2915 m³
